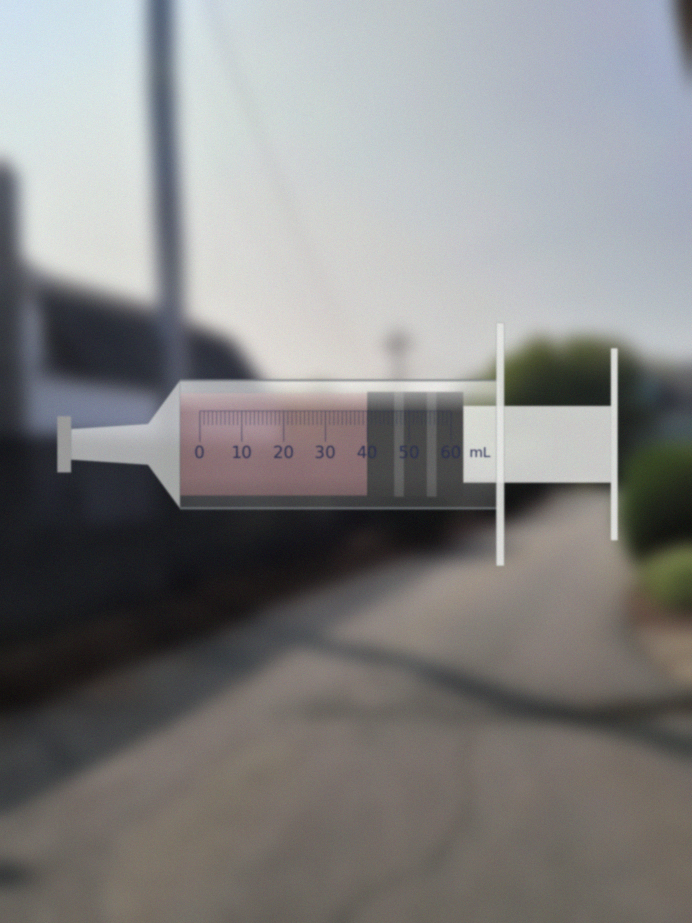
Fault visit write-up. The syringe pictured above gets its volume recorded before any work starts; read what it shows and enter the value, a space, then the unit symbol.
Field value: 40 mL
